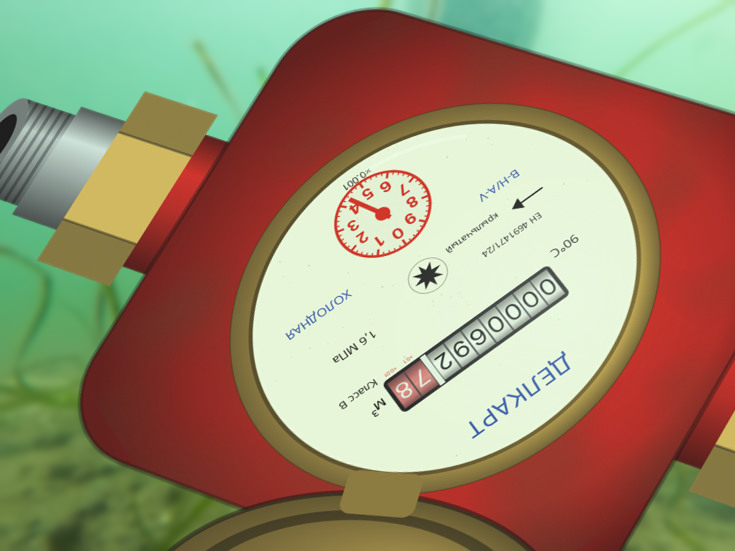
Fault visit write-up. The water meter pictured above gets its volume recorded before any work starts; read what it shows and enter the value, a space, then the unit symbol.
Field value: 692.784 m³
